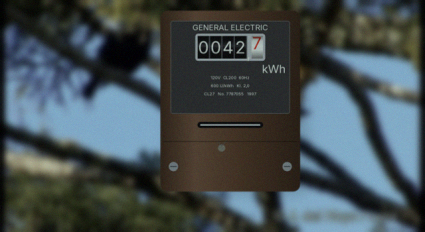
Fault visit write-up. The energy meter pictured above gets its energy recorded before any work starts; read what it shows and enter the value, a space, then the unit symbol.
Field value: 42.7 kWh
